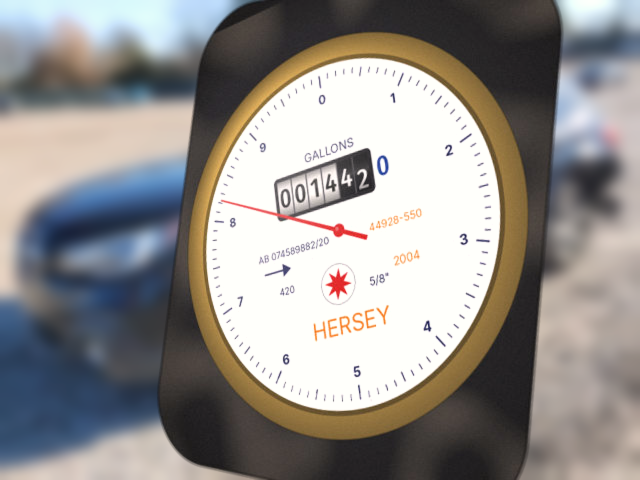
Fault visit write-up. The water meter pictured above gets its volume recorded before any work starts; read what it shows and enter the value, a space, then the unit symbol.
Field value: 14418.2 gal
